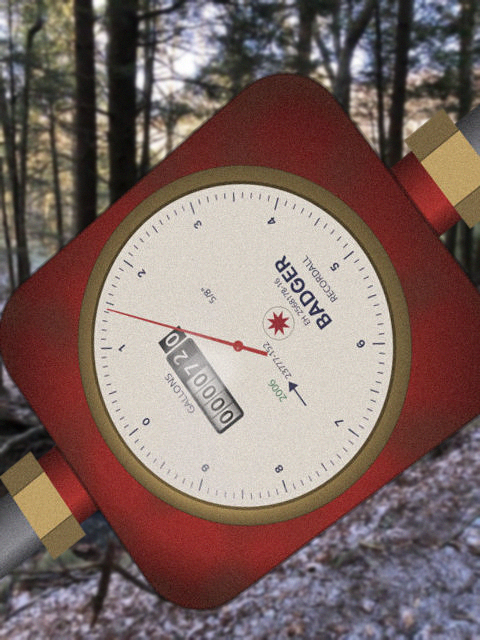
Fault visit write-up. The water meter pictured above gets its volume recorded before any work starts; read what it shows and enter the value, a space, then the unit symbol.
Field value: 721.4 gal
